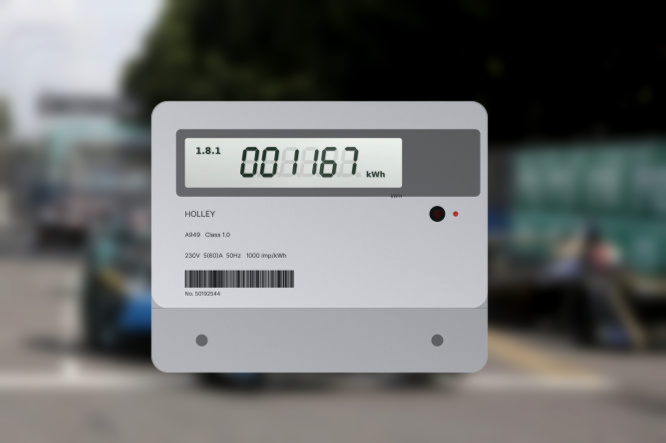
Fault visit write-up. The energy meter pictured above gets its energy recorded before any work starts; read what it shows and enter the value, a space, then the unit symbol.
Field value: 1167 kWh
